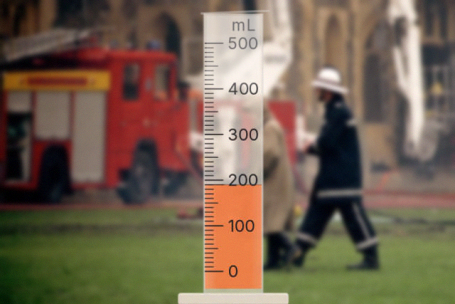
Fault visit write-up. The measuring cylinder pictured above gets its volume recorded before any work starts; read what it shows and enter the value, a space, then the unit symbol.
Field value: 190 mL
